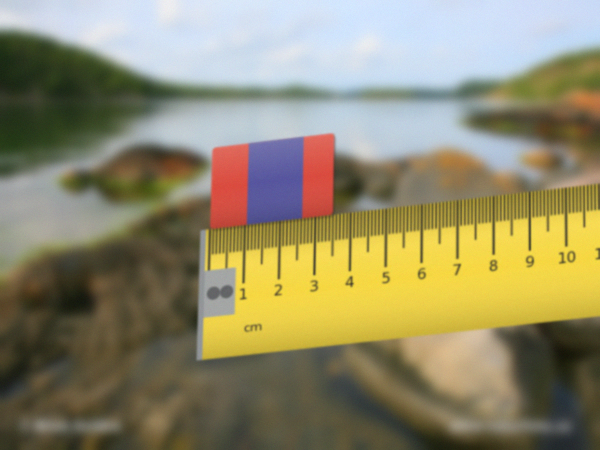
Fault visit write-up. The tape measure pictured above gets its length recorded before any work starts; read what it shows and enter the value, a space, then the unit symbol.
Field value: 3.5 cm
